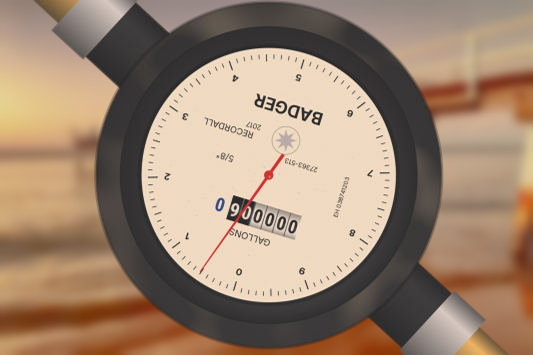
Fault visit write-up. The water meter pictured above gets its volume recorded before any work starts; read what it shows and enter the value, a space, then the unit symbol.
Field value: 60.5 gal
